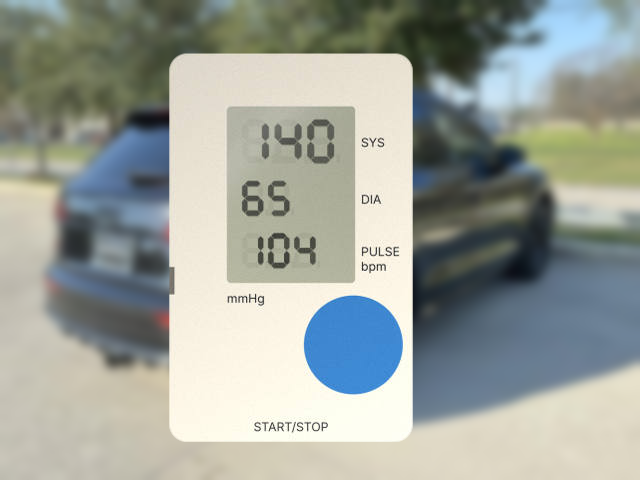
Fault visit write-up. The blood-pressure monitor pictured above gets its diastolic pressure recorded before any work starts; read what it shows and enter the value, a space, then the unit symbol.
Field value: 65 mmHg
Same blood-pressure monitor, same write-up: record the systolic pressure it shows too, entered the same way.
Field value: 140 mmHg
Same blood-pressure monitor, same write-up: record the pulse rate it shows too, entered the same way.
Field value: 104 bpm
